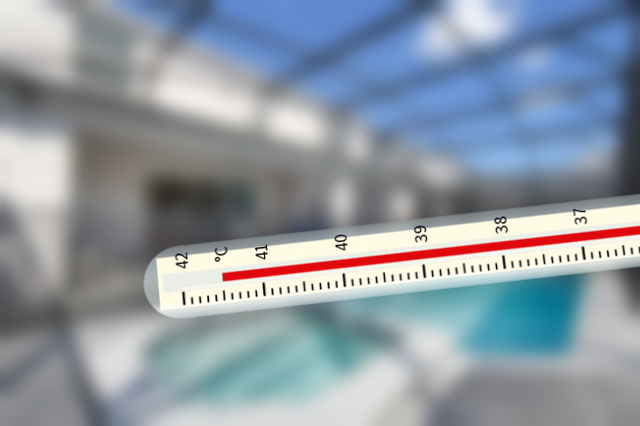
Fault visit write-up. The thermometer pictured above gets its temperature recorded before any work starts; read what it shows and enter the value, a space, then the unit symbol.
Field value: 41.5 °C
